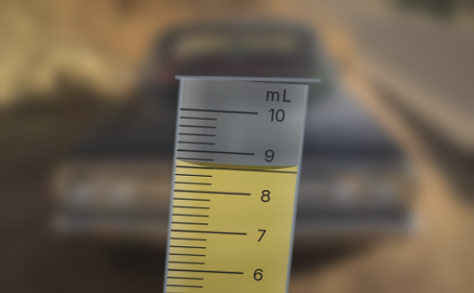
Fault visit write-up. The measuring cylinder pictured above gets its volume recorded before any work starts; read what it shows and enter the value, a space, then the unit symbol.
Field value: 8.6 mL
